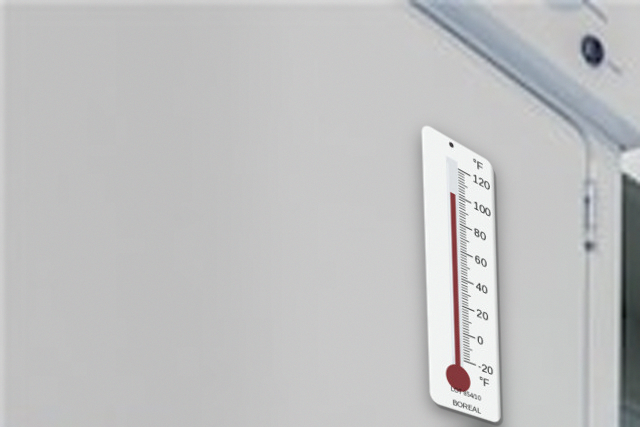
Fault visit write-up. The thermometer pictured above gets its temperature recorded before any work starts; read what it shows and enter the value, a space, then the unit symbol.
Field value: 100 °F
